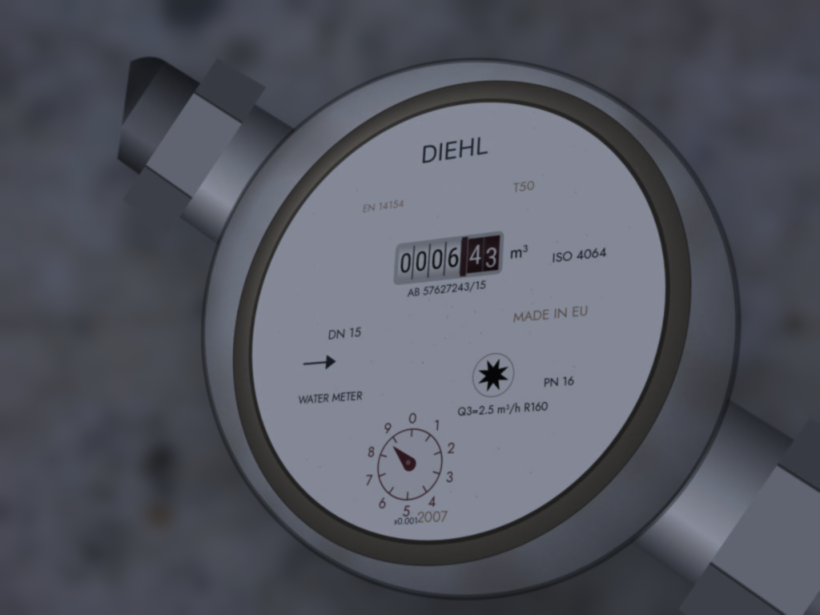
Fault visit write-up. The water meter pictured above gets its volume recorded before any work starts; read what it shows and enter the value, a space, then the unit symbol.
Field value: 6.428 m³
